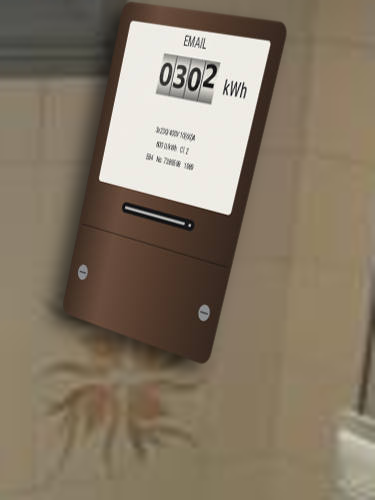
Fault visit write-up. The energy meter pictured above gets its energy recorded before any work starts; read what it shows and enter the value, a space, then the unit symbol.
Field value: 302 kWh
